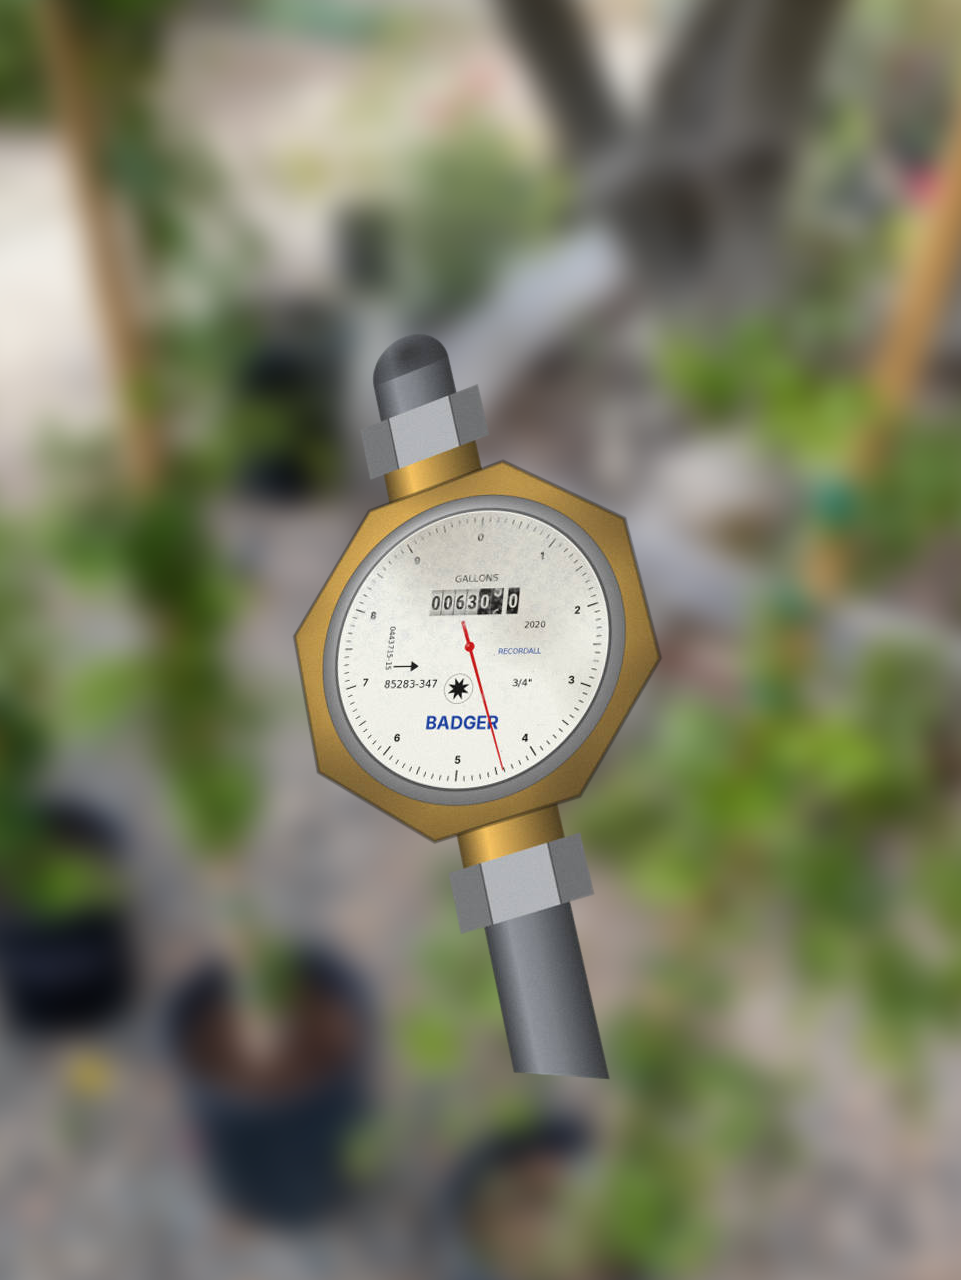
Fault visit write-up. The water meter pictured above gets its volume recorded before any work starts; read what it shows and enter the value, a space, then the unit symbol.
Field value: 63054.4 gal
